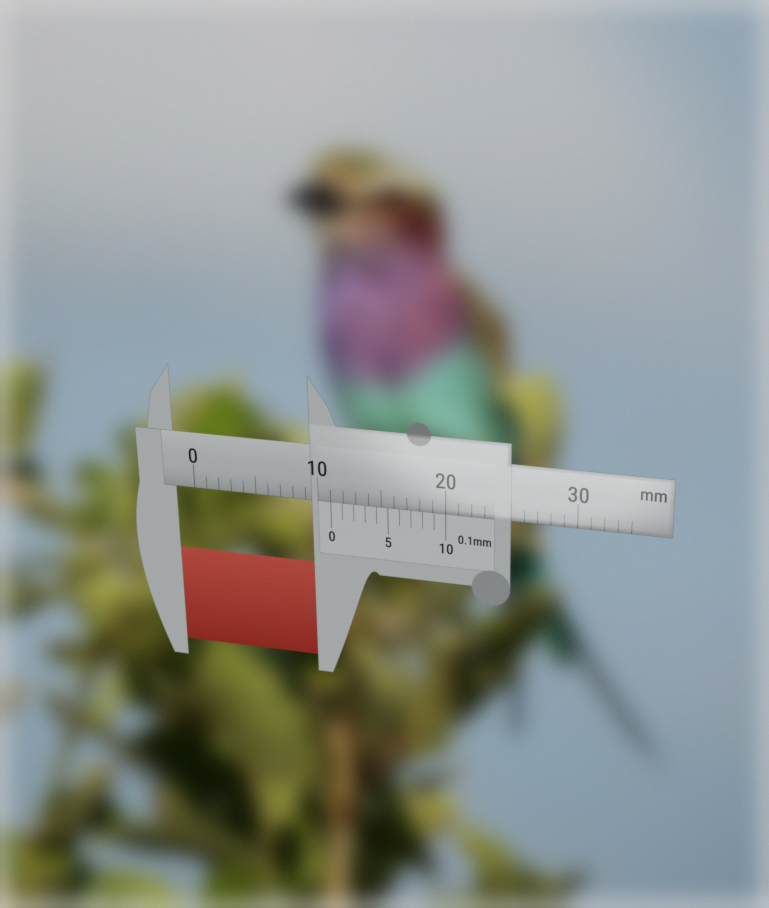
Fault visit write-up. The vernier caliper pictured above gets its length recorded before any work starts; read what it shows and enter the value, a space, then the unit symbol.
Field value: 11.0 mm
